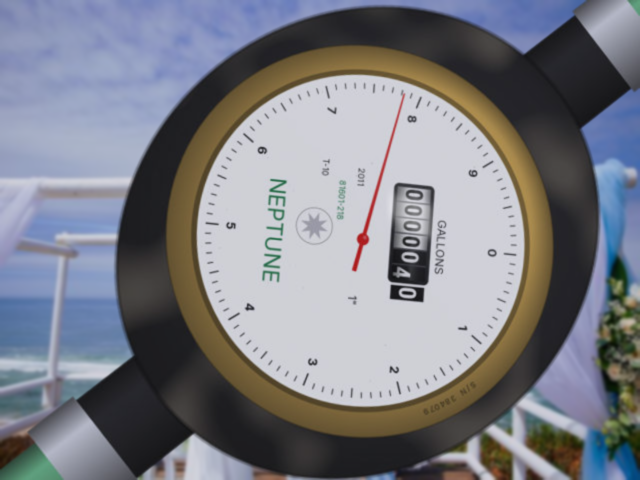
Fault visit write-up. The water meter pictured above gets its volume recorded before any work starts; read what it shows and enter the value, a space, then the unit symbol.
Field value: 37.8 gal
